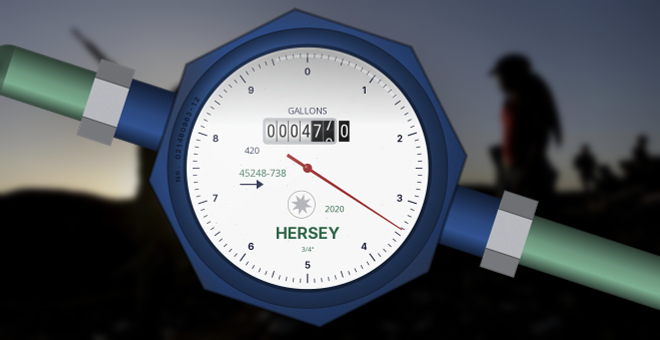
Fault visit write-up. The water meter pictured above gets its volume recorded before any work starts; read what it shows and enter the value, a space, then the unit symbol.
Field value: 4773.4 gal
